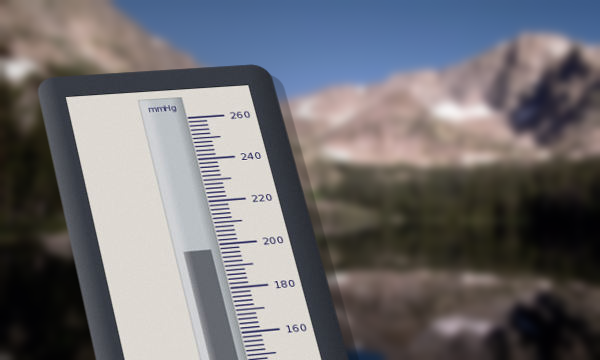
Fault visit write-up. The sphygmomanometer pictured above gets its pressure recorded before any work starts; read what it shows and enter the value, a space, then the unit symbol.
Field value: 198 mmHg
